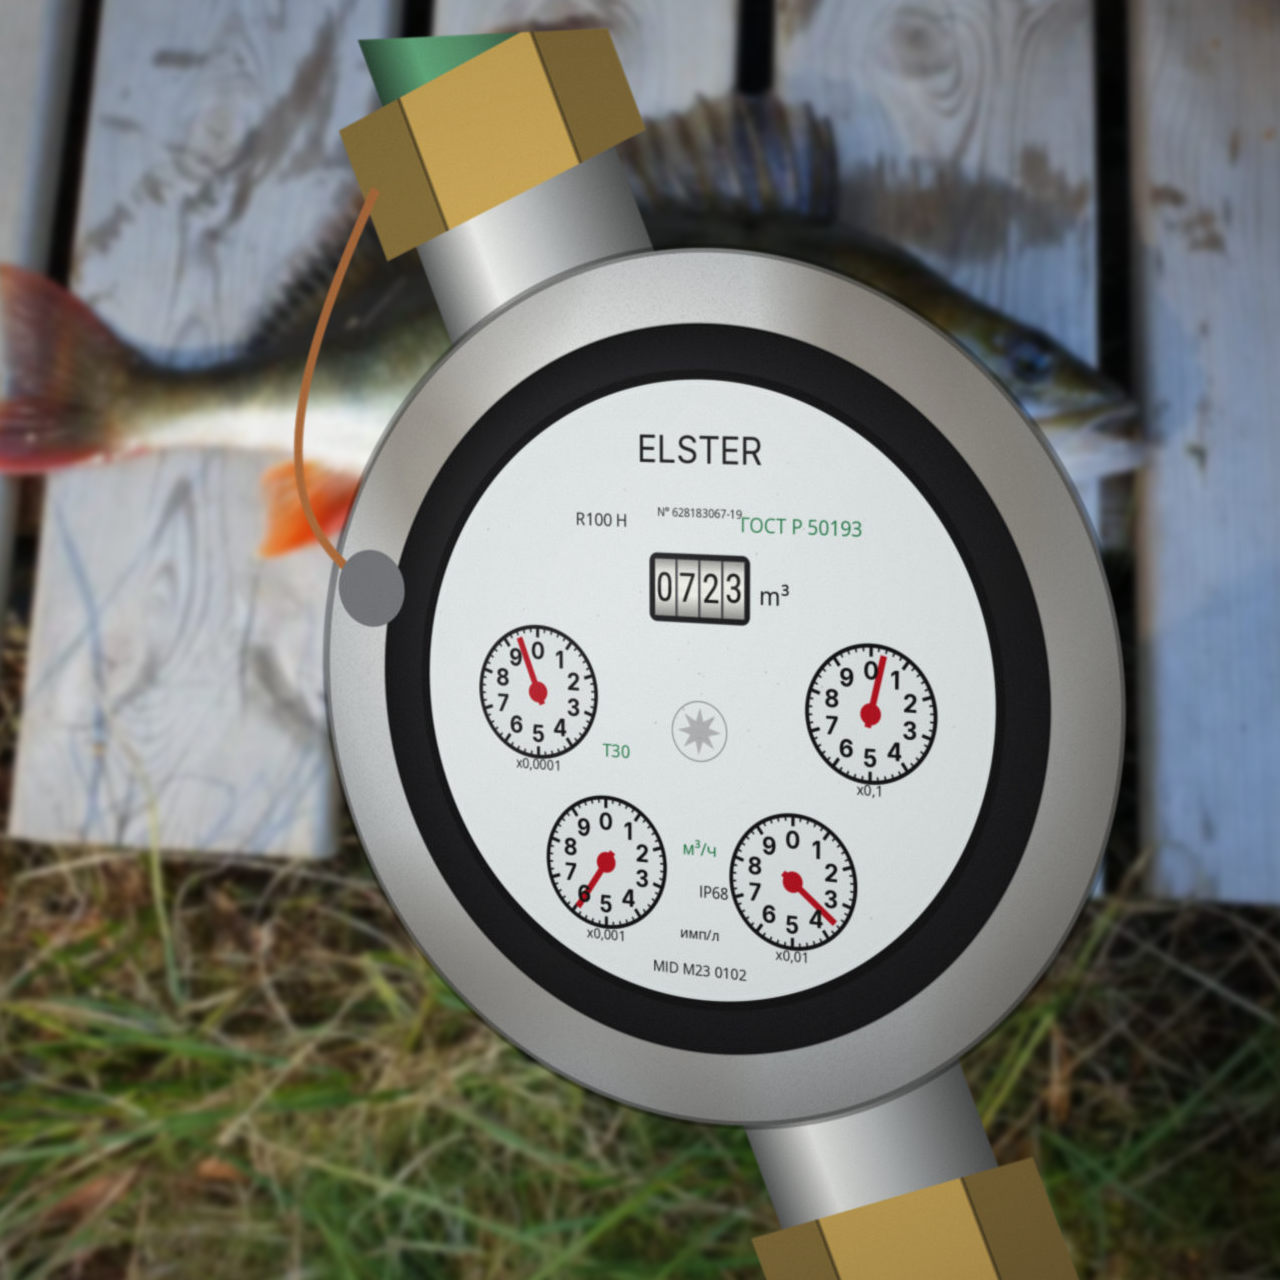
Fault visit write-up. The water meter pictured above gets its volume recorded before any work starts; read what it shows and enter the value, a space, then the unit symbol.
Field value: 723.0359 m³
